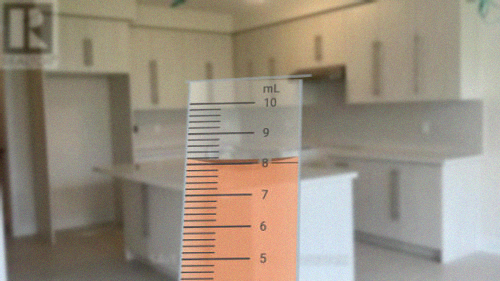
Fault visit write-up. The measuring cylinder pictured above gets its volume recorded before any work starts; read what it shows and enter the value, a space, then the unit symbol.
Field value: 8 mL
